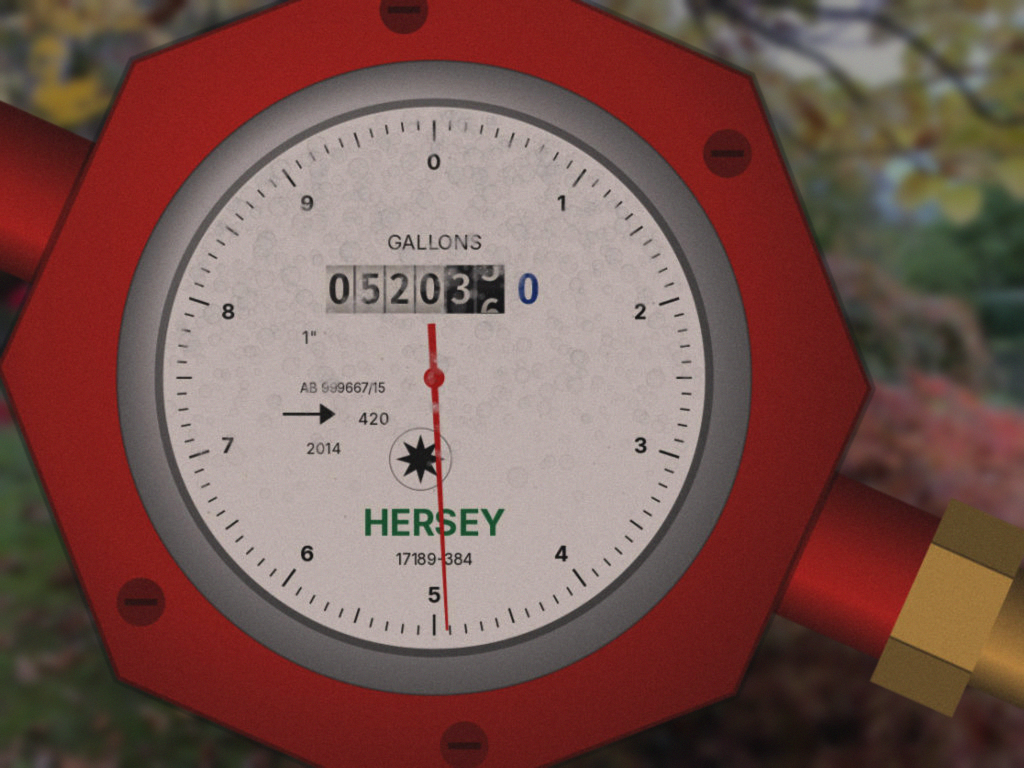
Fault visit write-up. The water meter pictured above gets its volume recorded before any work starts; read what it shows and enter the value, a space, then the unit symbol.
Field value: 520354.9 gal
